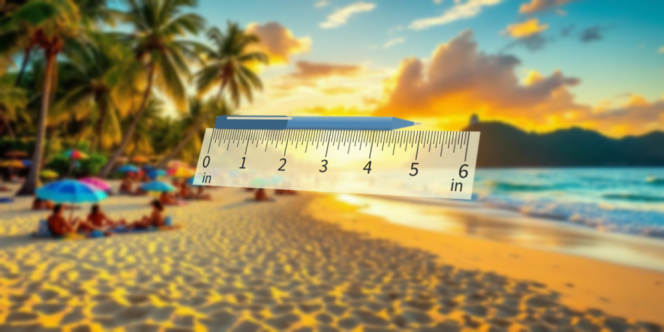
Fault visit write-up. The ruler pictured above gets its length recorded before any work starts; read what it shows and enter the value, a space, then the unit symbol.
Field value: 5 in
